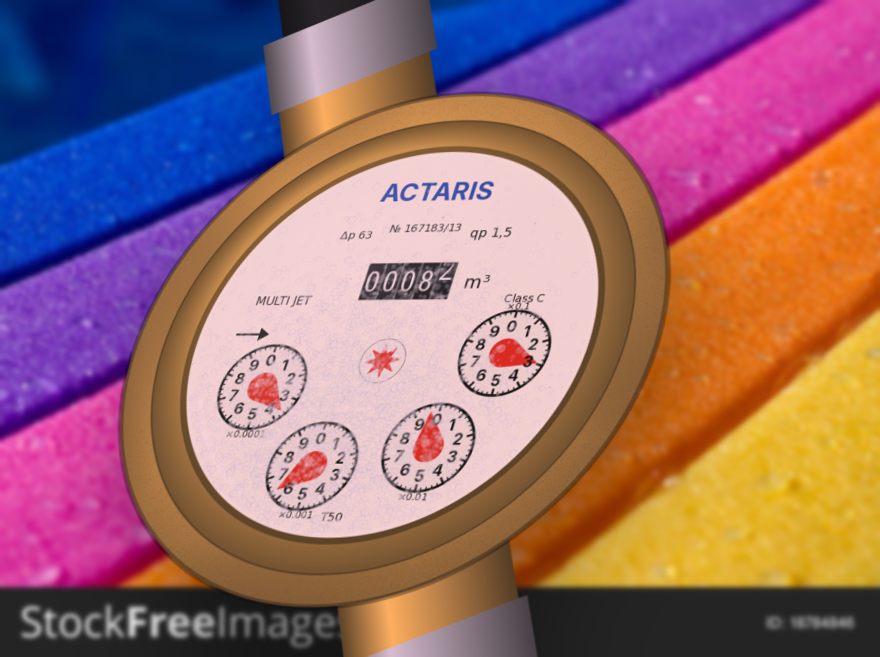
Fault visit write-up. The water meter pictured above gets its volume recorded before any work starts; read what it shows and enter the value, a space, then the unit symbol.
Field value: 82.2963 m³
